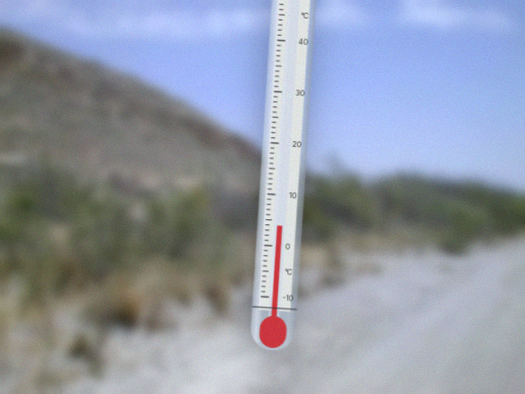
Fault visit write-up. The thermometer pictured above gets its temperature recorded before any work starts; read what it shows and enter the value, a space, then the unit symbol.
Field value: 4 °C
